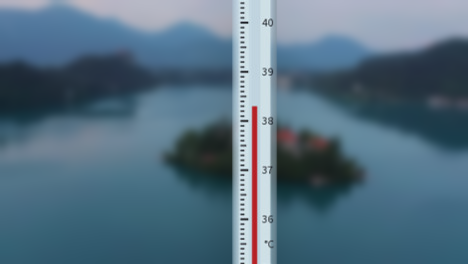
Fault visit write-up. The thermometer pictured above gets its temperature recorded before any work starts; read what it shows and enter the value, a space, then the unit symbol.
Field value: 38.3 °C
